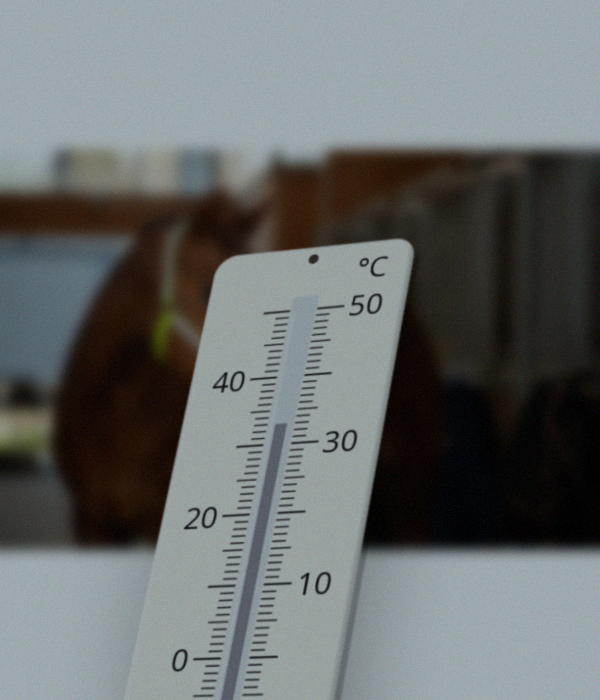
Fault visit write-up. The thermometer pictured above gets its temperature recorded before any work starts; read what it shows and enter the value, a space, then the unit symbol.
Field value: 33 °C
